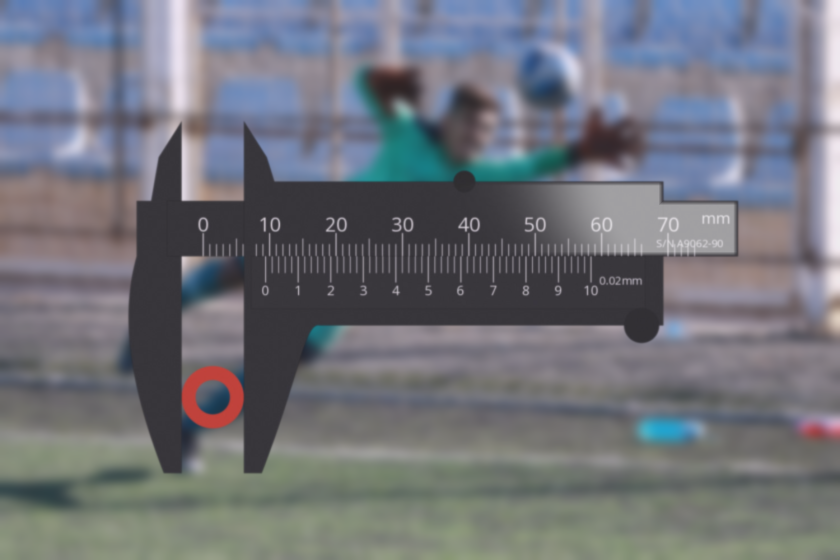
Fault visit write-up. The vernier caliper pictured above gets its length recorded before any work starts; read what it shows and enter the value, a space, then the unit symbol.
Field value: 9.4 mm
